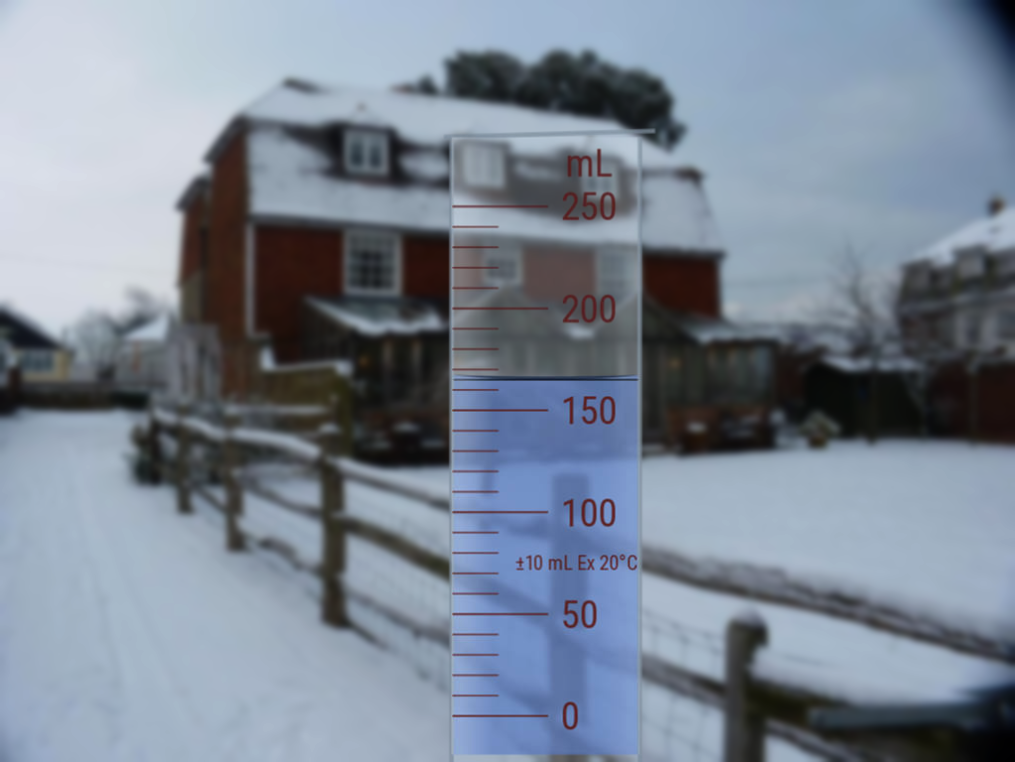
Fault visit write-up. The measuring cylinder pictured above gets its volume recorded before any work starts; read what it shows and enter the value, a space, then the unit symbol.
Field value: 165 mL
